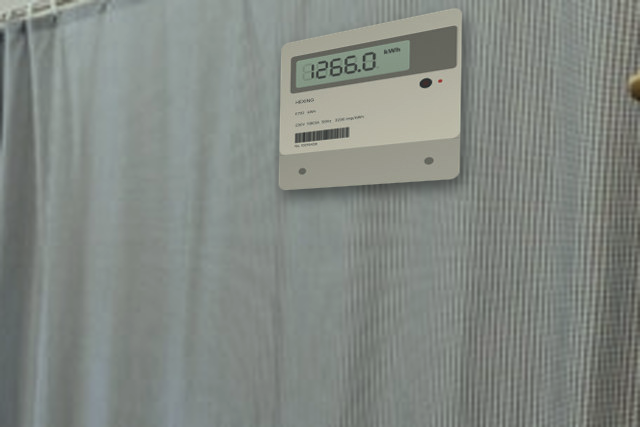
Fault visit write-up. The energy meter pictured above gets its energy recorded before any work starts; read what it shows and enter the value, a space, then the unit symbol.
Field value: 1266.0 kWh
